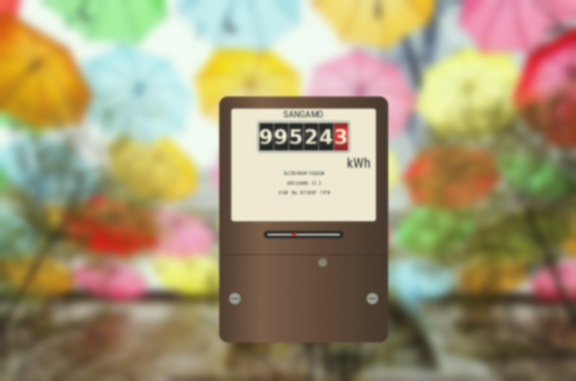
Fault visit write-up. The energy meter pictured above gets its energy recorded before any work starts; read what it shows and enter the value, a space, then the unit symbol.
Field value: 99524.3 kWh
